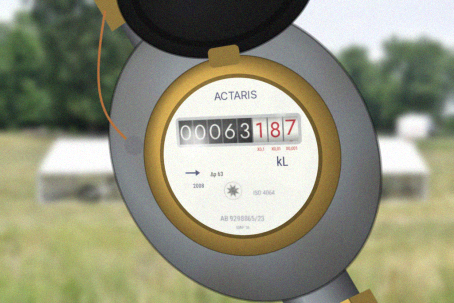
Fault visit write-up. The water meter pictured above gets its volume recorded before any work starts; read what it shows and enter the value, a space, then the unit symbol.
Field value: 63.187 kL
